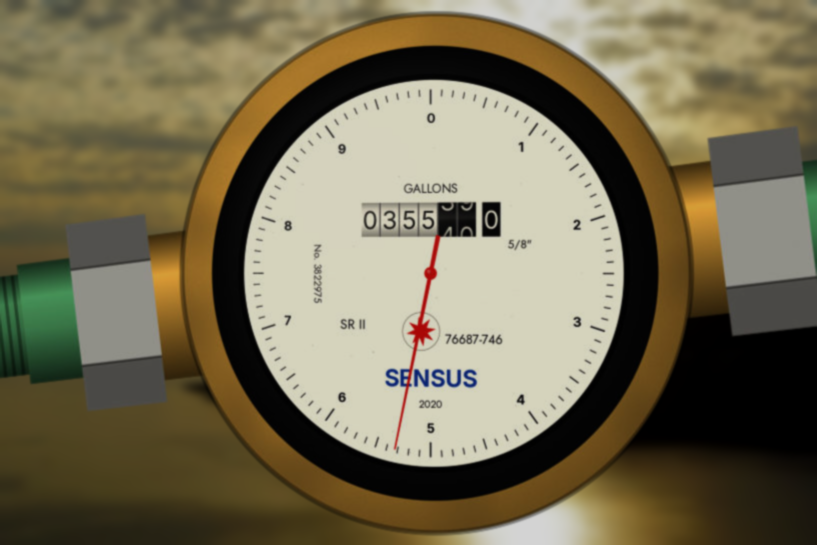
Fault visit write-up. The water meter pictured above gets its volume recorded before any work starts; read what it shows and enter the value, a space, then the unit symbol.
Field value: 355395.3 gal
